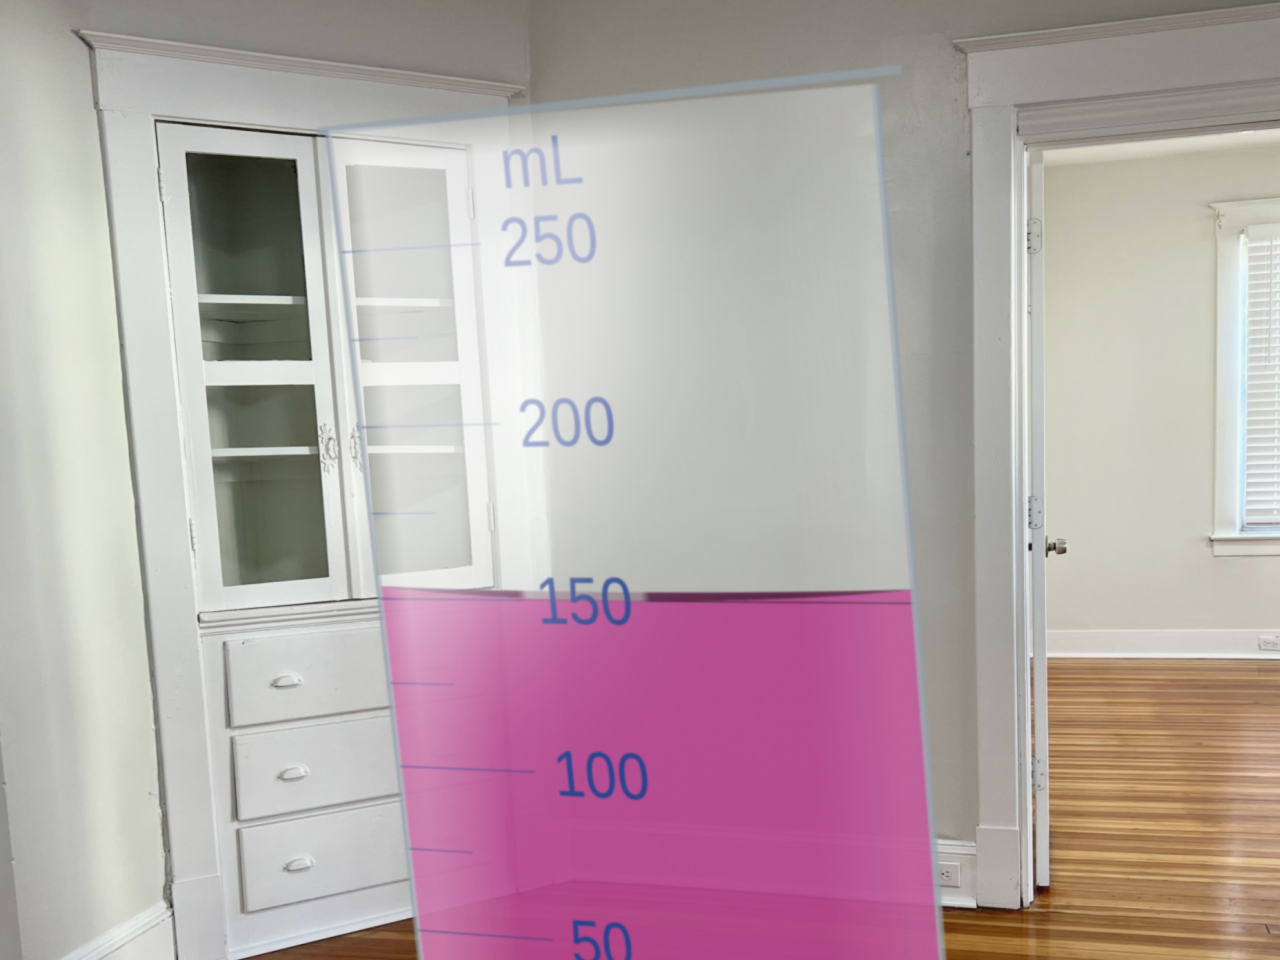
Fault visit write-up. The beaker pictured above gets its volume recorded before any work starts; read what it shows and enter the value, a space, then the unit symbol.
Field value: 150 mL
